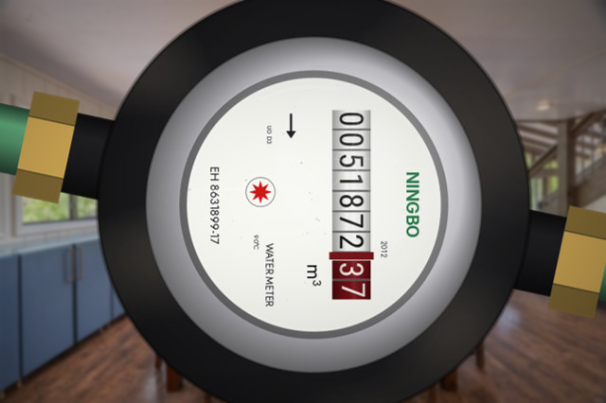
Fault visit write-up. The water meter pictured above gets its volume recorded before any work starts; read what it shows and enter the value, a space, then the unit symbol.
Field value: 51872.37 m³
